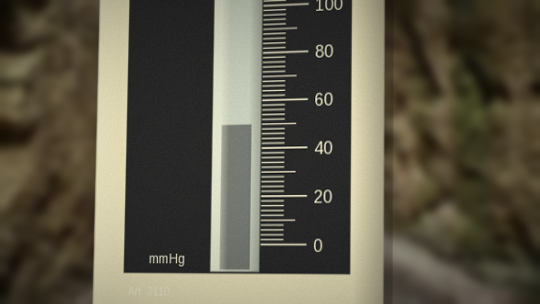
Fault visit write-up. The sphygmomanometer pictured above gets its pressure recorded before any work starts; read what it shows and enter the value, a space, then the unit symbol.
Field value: 50 mmHg
